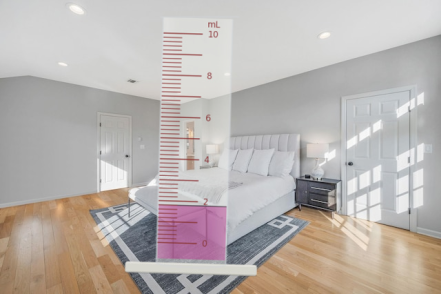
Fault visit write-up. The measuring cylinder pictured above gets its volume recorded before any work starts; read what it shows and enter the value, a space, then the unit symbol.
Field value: 1.8 mL
